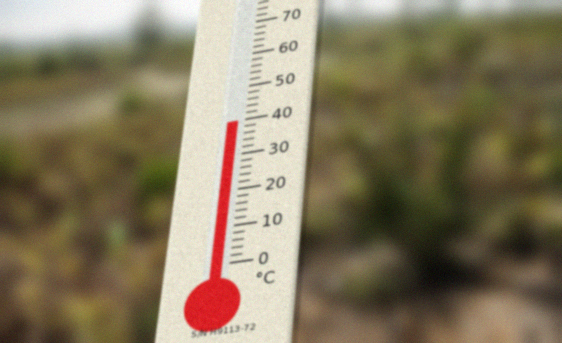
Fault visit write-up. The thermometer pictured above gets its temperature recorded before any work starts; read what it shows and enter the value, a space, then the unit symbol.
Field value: 40 °C
